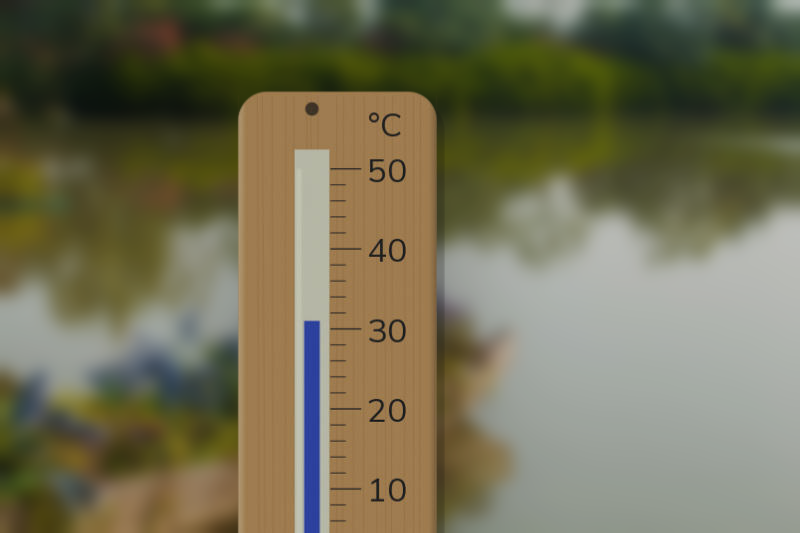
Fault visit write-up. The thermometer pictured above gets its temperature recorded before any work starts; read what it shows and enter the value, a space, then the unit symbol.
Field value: 31 °C
